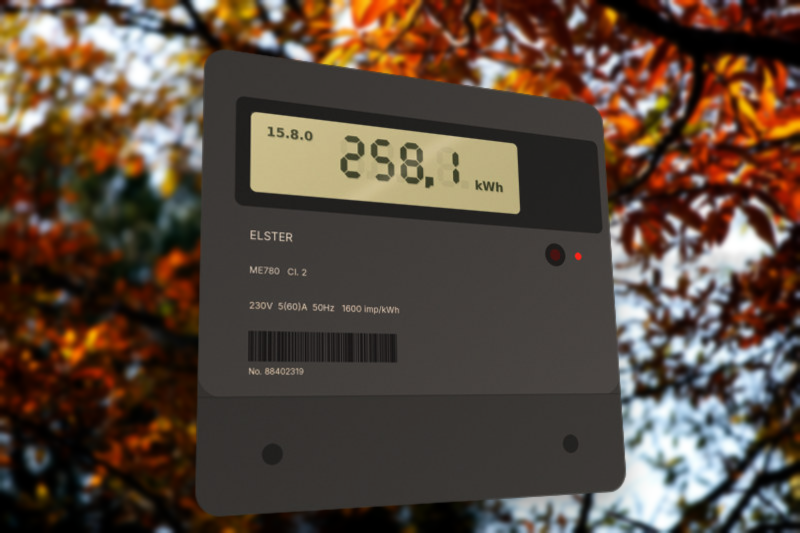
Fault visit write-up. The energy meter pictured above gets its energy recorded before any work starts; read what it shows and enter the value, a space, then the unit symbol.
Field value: 258.1 kWh
